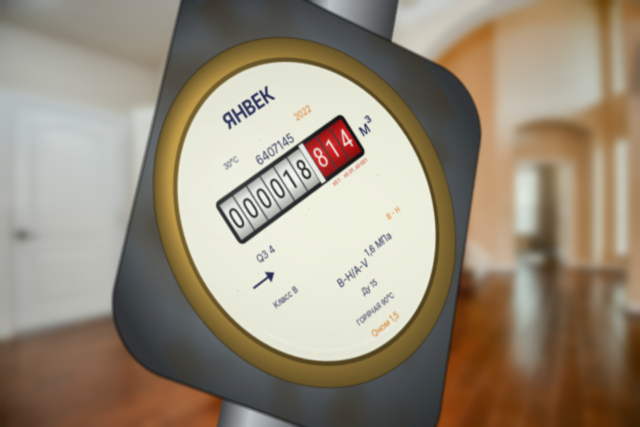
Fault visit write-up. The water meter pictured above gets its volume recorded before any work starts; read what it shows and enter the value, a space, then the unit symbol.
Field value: 18.814 m³
